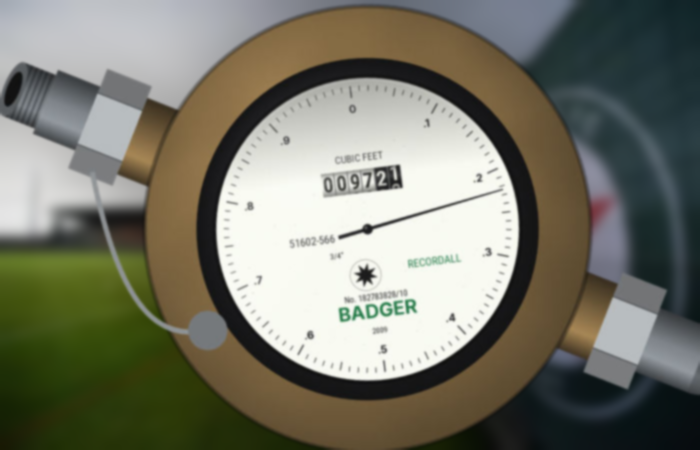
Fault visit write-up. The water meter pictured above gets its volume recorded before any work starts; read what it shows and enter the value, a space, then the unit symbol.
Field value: 9721.22 ft³
